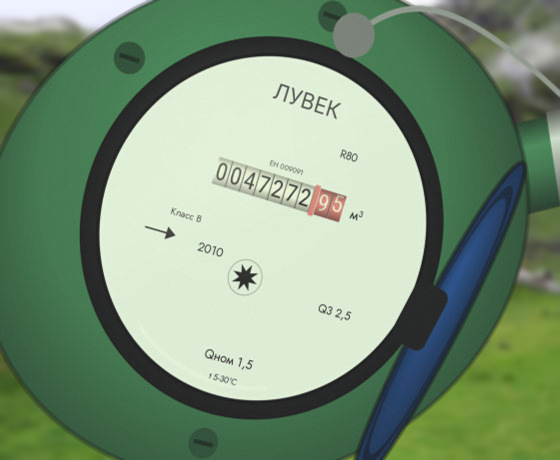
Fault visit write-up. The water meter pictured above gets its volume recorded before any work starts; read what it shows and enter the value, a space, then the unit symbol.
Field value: 47272.95 m³
